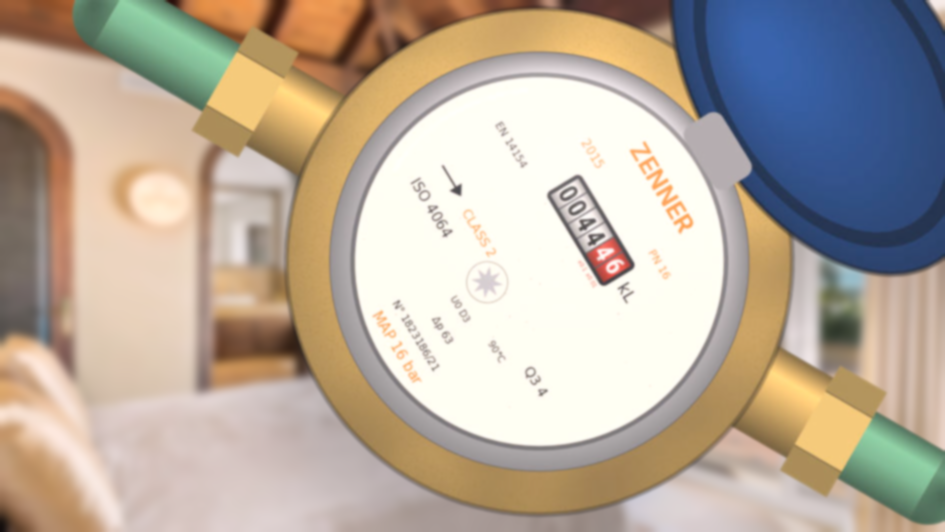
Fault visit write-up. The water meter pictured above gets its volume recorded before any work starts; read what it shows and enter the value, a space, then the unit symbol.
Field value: 44.46 kL
